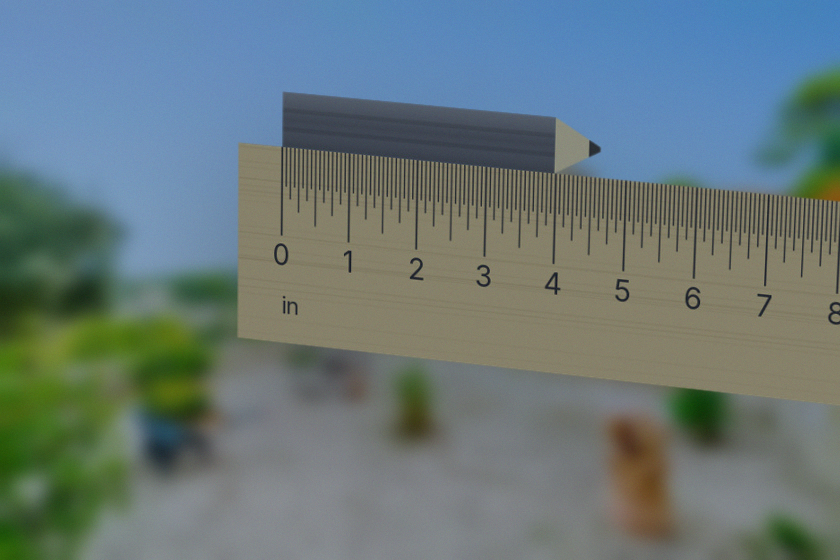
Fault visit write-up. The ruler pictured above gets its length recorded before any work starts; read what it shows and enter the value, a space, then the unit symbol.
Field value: 4.625 in
